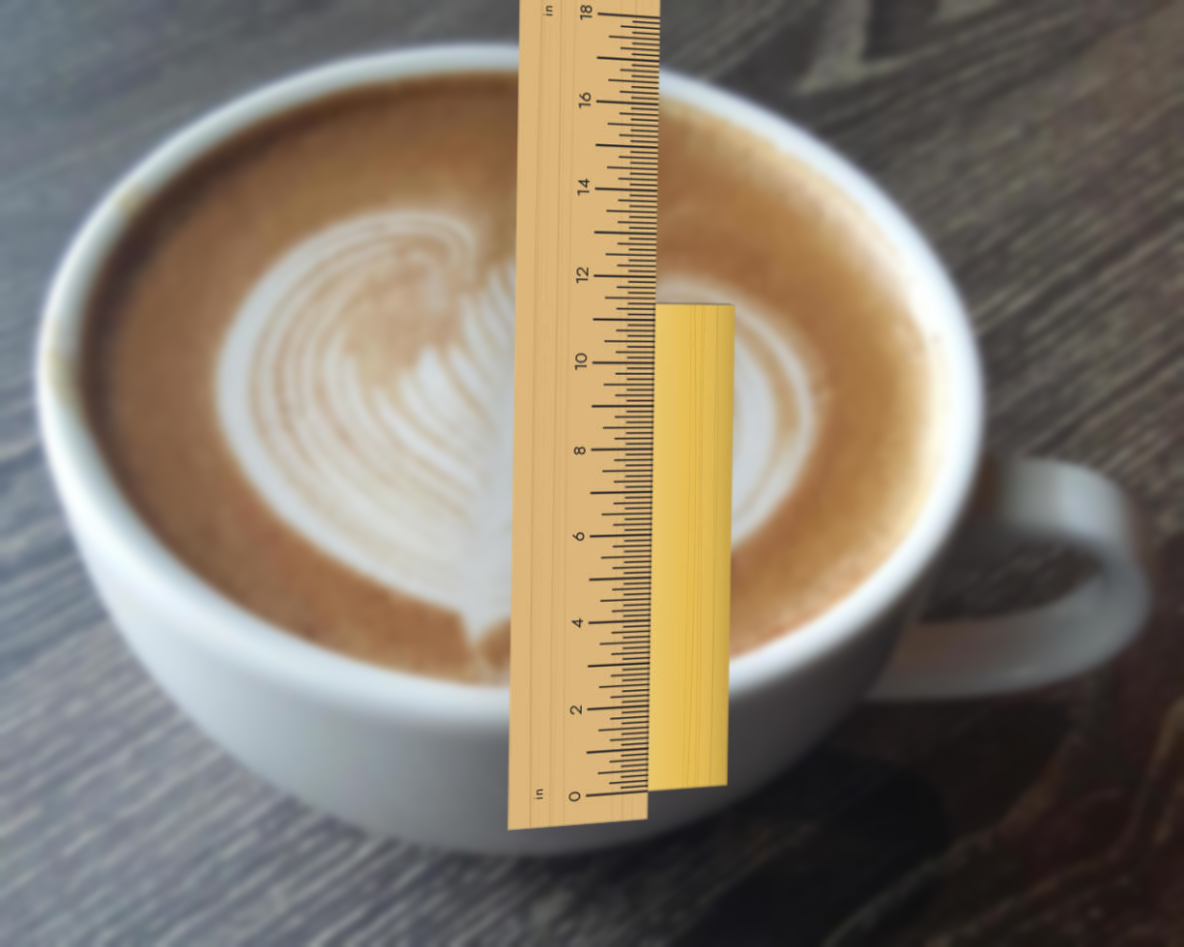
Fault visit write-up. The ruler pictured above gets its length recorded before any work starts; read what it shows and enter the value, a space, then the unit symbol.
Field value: 11.375 in
